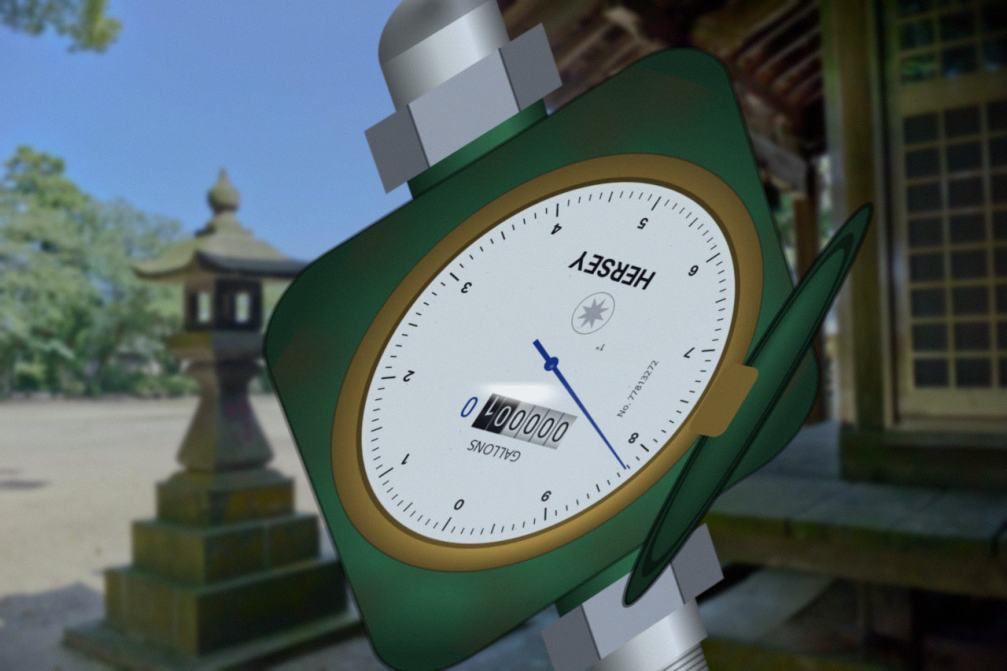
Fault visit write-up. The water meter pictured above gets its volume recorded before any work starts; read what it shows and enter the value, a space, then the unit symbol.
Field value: 8.2 gal
